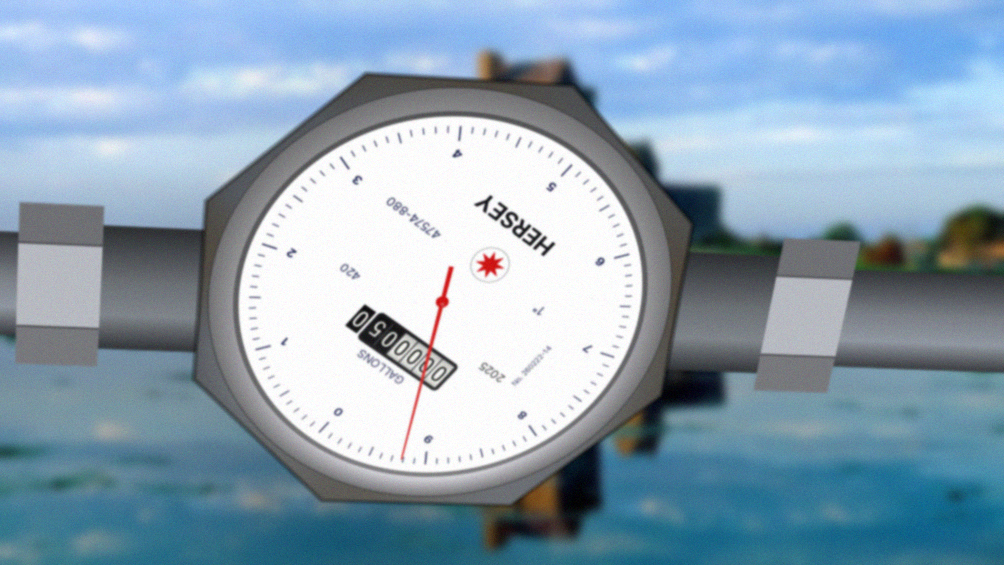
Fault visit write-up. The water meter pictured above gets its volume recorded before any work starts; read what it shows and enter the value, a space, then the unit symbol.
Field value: 49.2 gal
